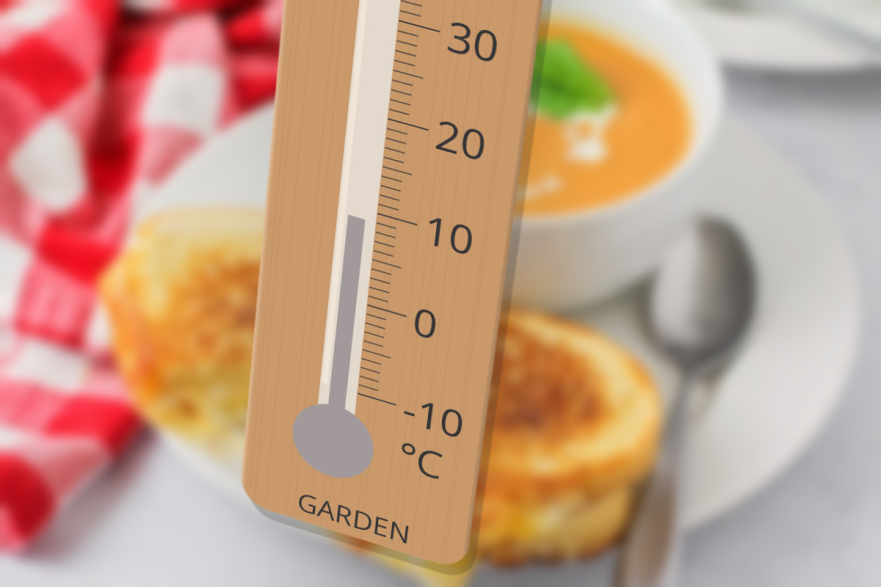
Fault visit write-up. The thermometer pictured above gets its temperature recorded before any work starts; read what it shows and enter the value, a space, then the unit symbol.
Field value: 9 °C
